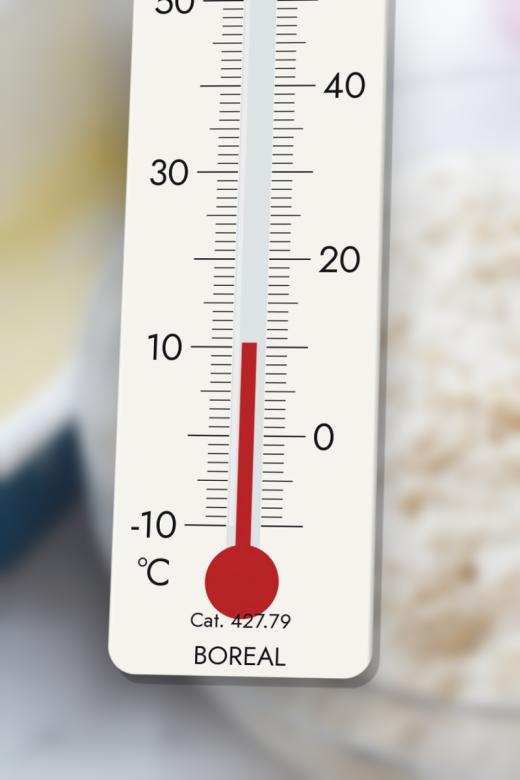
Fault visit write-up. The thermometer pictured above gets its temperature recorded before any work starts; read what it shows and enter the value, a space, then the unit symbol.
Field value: 10.5 °C
